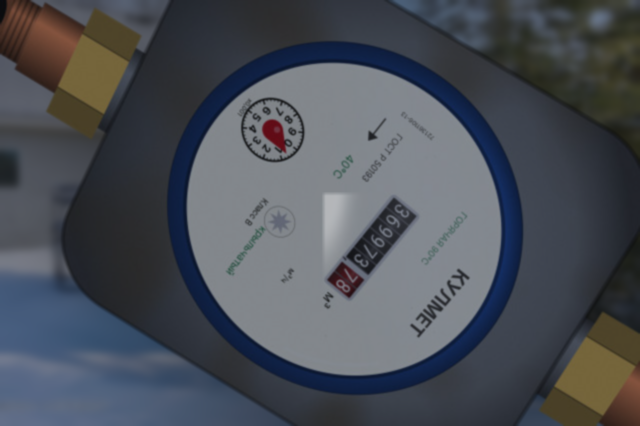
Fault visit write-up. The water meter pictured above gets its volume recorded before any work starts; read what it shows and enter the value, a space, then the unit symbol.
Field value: 369973.780 m³
